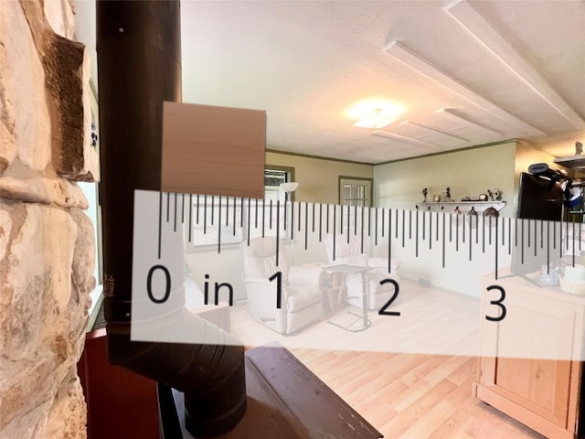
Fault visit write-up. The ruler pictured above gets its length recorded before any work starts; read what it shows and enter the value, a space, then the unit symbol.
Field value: 0.875 in
